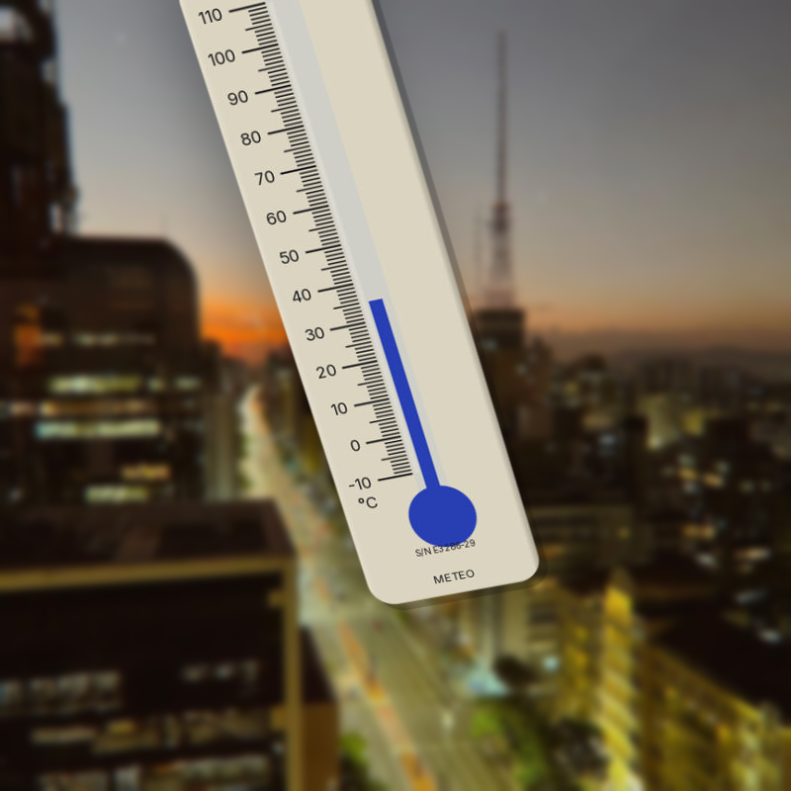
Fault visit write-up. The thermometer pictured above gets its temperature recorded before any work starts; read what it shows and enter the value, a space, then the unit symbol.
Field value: 35 °C
